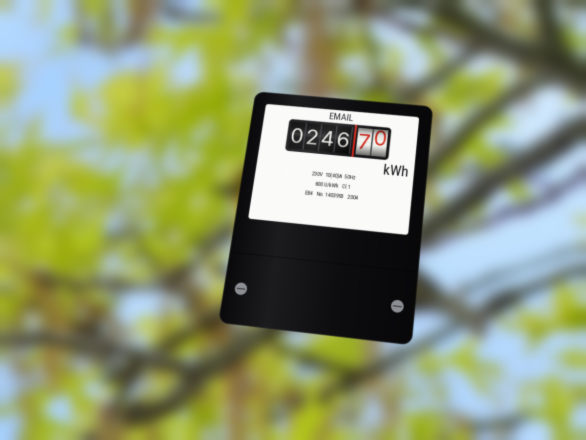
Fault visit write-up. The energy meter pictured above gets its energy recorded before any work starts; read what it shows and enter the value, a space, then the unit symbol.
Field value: 246.70 kWh
